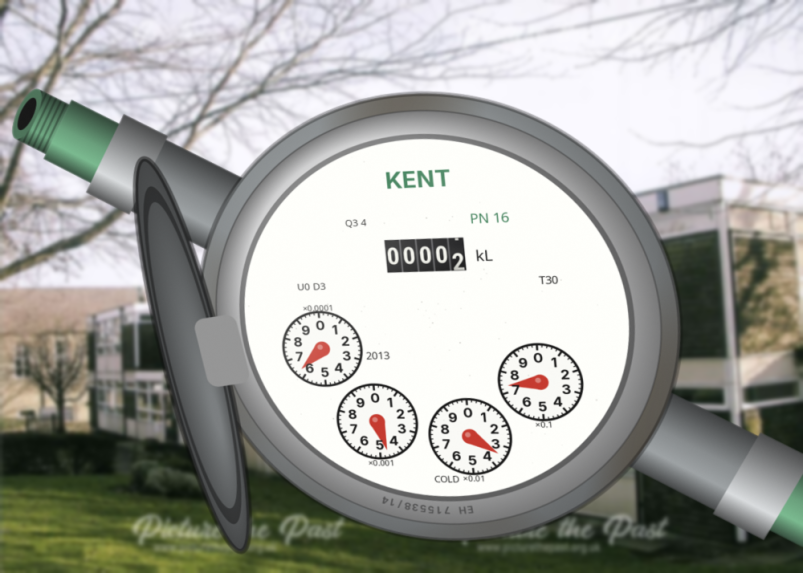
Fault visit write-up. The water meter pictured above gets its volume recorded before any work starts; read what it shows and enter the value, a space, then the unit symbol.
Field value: 1.7346 kL
